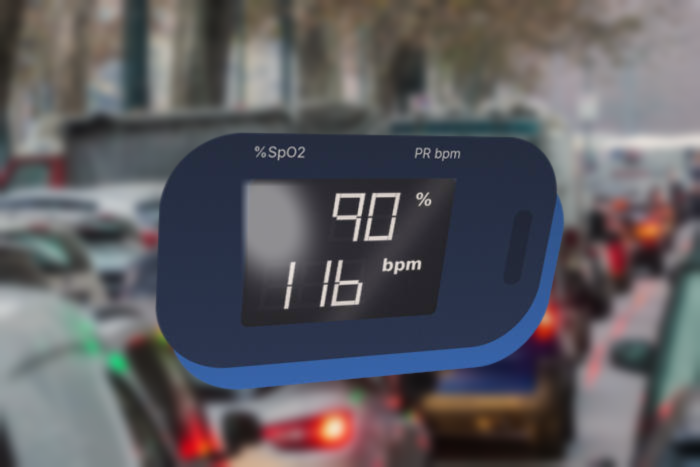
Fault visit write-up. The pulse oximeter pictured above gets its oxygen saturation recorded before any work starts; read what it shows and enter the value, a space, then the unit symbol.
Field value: 90 %
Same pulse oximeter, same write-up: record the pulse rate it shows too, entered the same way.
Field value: 116 bpm
